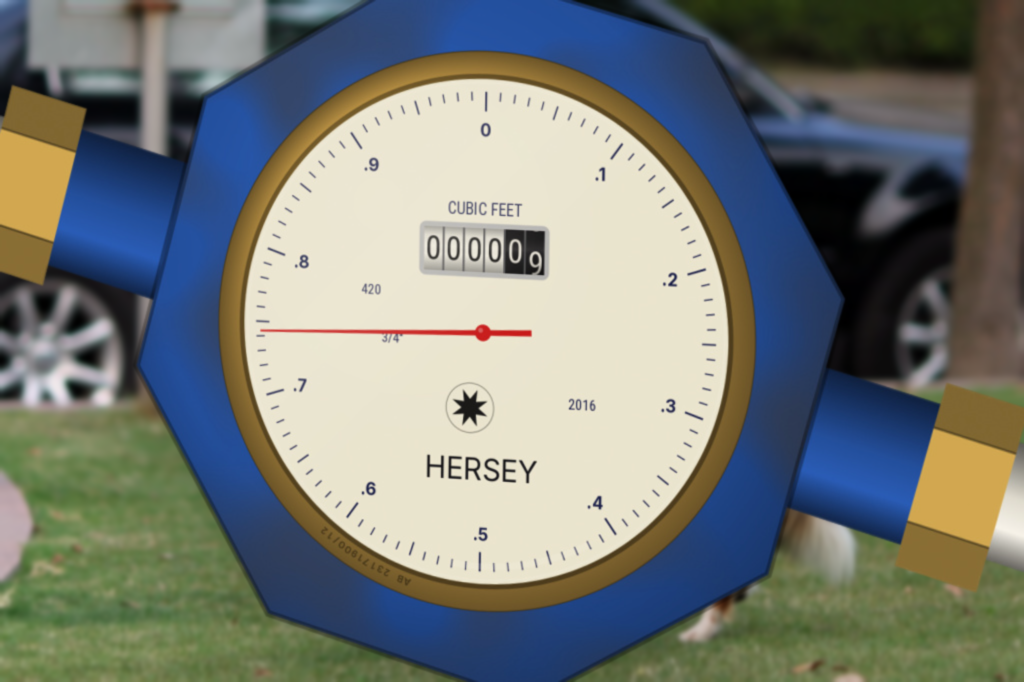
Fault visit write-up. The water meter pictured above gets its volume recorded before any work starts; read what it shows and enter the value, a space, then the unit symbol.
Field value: 8.74 ft³
